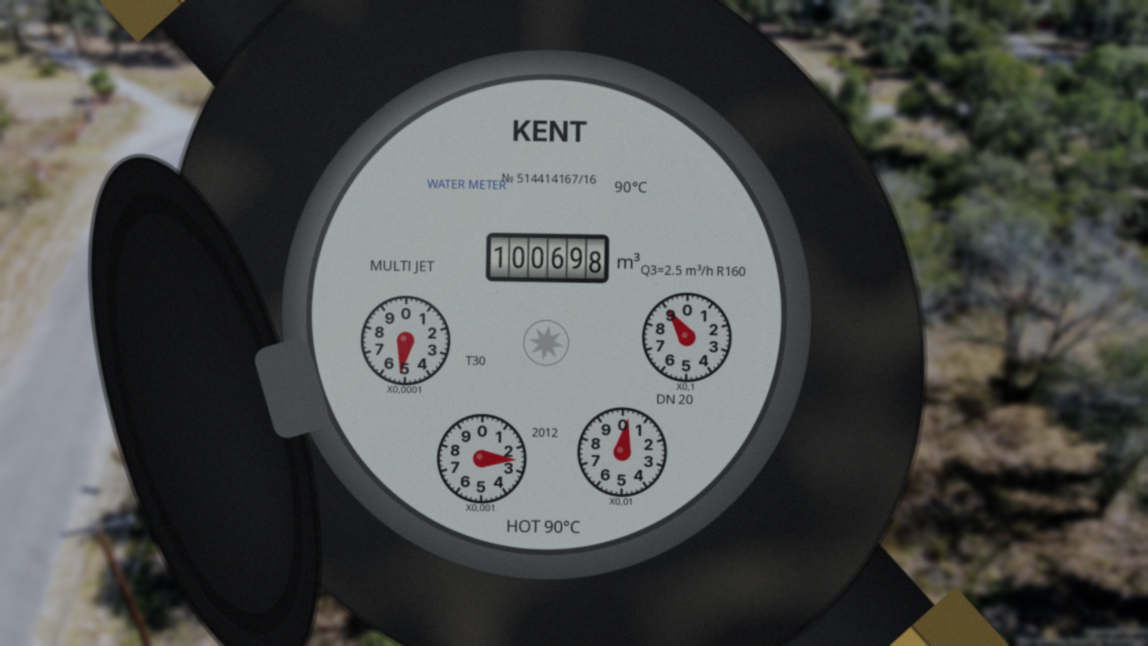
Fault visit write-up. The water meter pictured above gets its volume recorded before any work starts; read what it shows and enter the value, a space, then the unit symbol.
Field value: 100697.9025 m³
